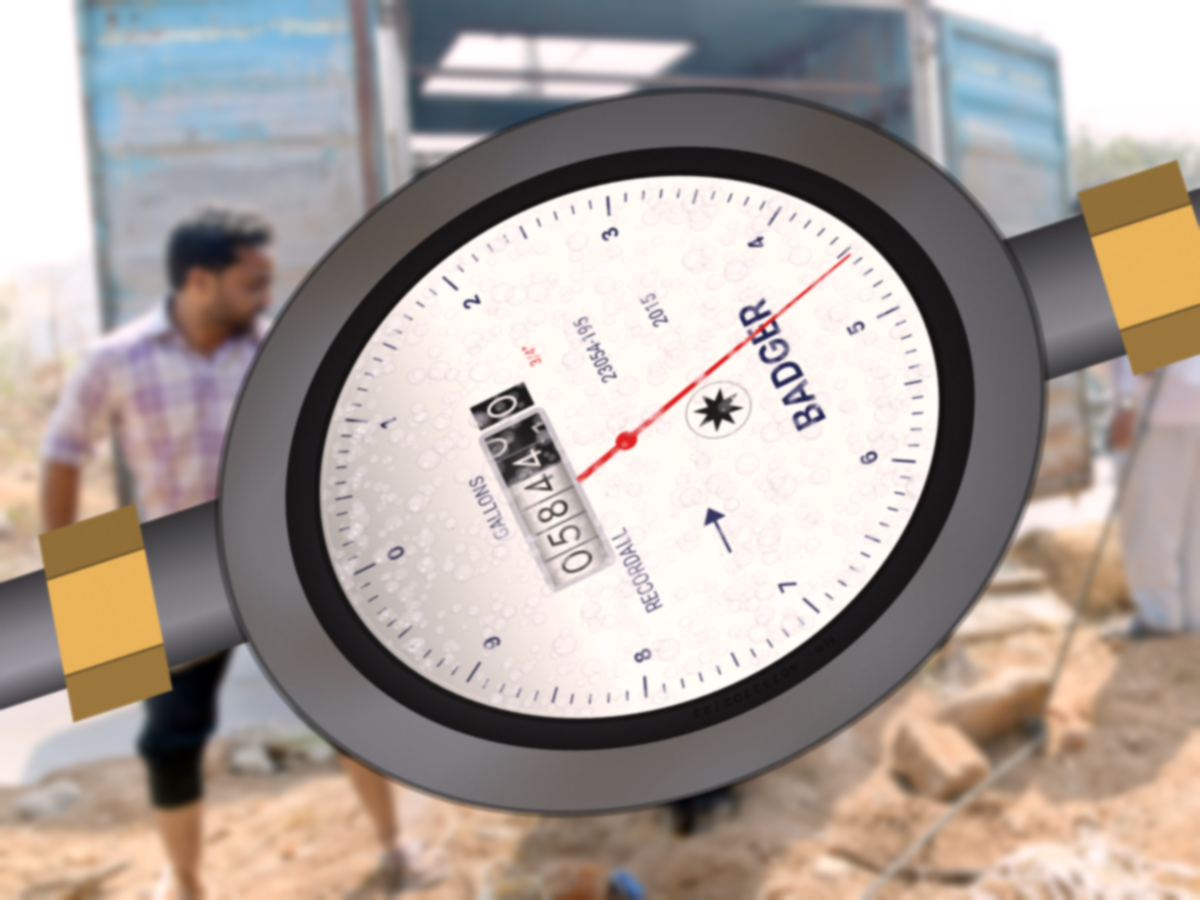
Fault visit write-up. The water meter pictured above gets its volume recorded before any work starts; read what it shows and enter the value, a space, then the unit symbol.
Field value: 584404.5 gal
